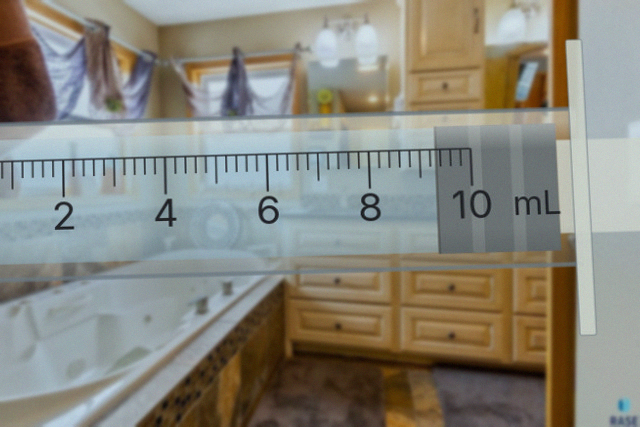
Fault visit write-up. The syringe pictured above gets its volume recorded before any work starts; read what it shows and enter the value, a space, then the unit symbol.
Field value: 9.3 mL
